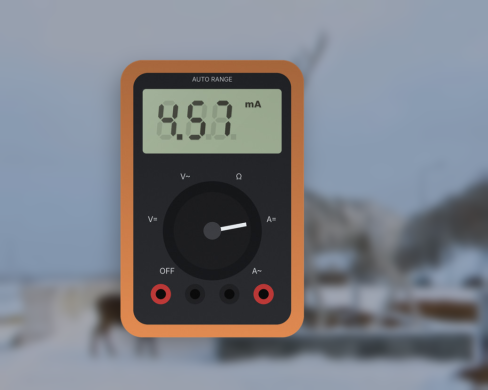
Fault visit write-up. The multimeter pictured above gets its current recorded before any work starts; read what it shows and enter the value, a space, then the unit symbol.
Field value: 4.57 mA
